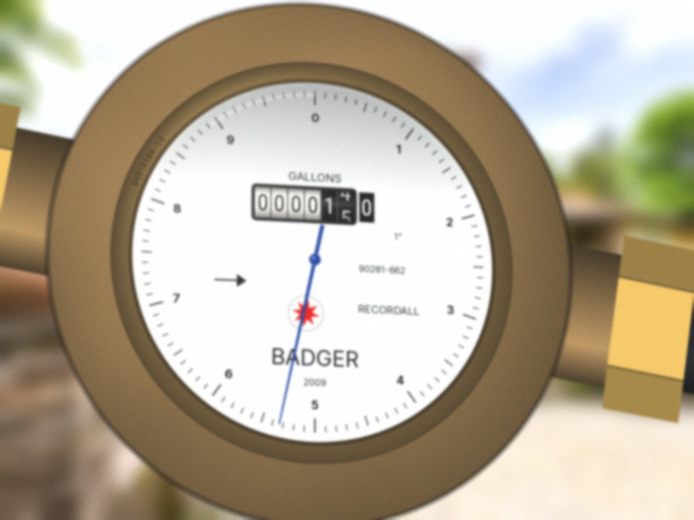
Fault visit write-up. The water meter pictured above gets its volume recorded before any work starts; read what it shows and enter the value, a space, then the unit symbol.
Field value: 145.3 gal
